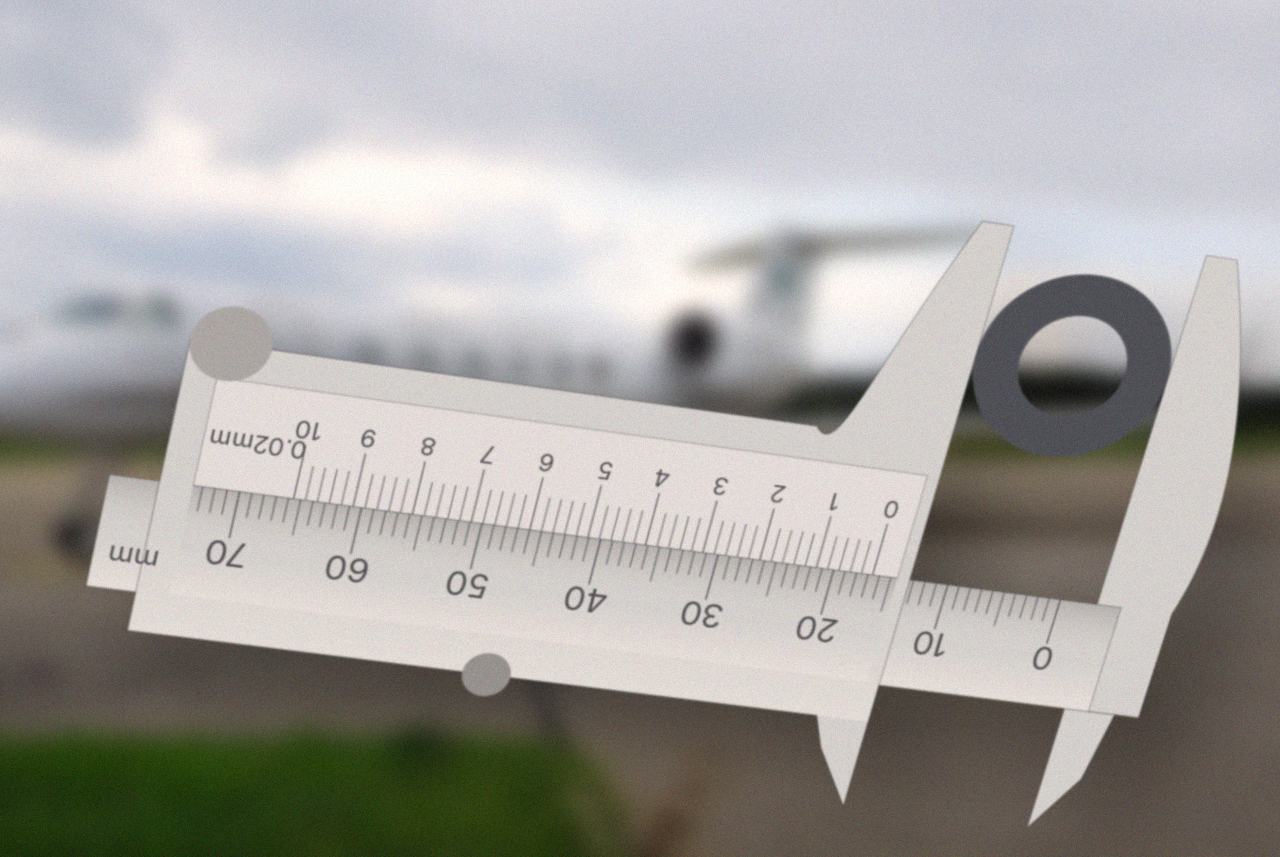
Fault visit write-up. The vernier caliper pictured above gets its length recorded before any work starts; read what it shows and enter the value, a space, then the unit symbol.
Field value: 16.6 mm
